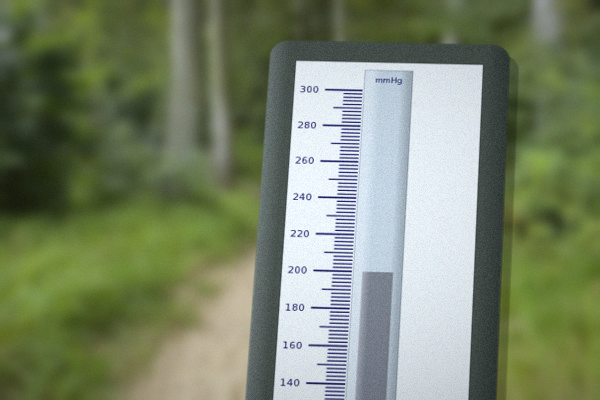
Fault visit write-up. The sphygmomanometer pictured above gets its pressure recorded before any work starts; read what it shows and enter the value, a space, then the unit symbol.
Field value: 200 mmHg
